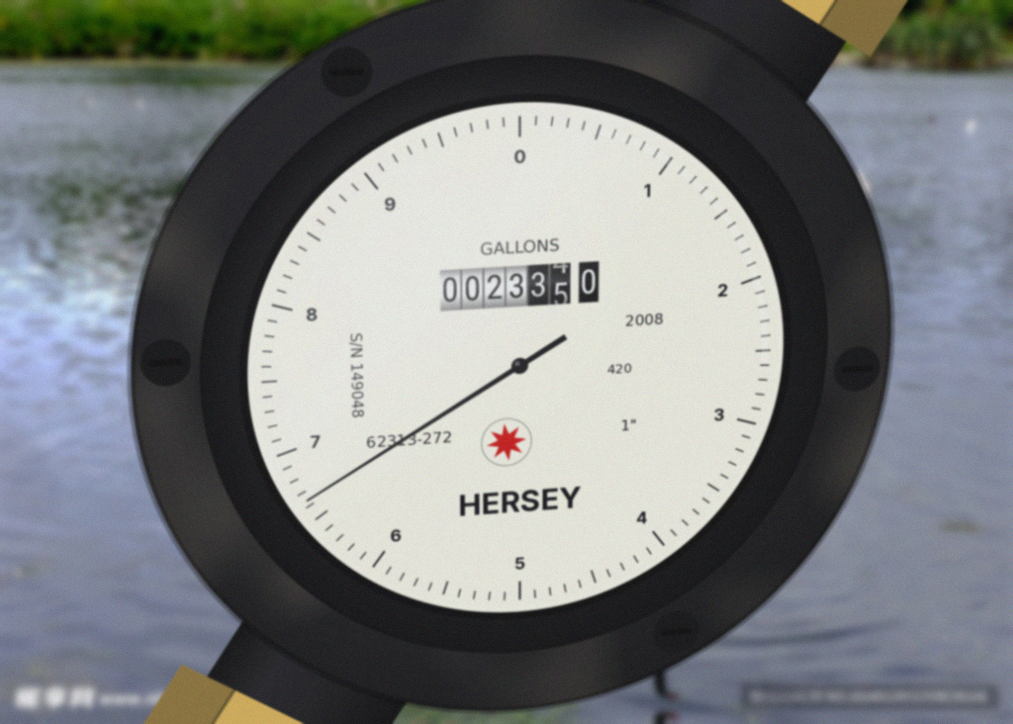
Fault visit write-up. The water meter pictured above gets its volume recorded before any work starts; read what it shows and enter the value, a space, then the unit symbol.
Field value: 23346.6 gal
